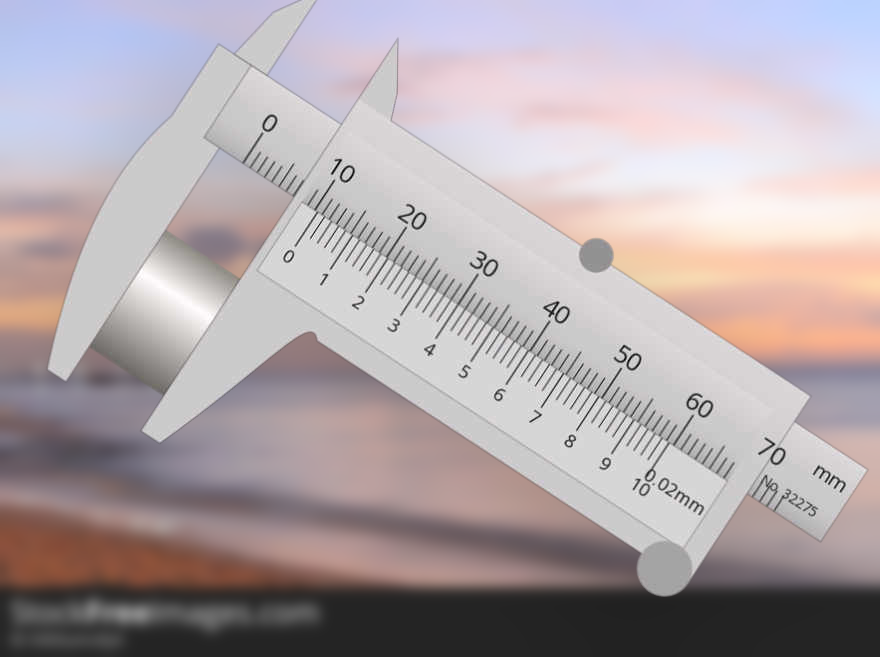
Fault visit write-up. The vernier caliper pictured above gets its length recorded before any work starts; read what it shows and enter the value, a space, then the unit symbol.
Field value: 10.4 mm
